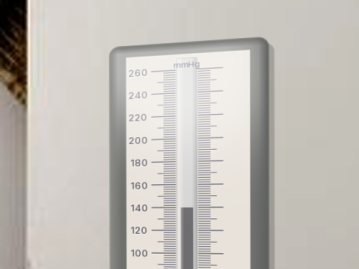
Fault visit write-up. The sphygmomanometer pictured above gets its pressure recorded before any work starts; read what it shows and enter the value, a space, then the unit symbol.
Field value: 140 mmHg
